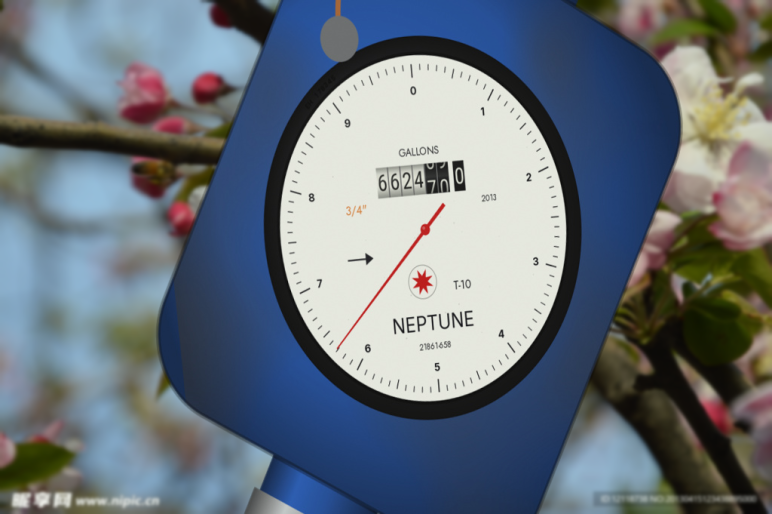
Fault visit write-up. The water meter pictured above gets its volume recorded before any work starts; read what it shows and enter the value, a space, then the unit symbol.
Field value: 6624696.3 gal
